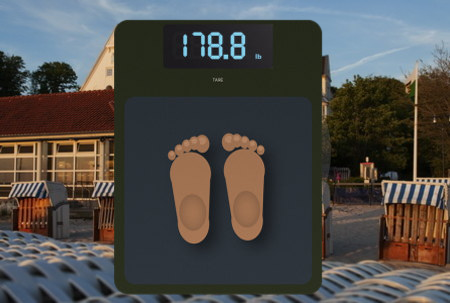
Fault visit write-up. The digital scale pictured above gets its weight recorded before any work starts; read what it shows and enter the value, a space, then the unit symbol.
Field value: 178.8 lb
